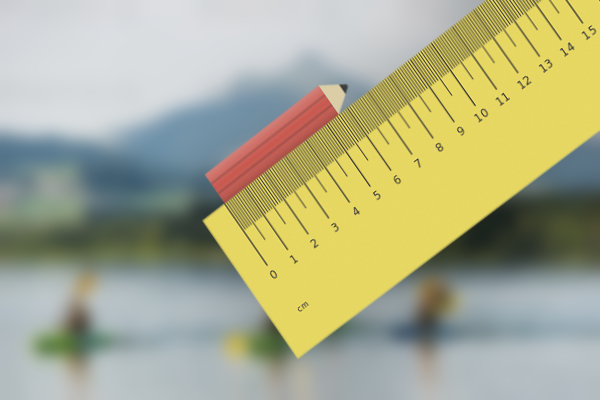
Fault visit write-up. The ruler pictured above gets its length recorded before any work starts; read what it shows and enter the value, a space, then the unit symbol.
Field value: 6.5 cm
